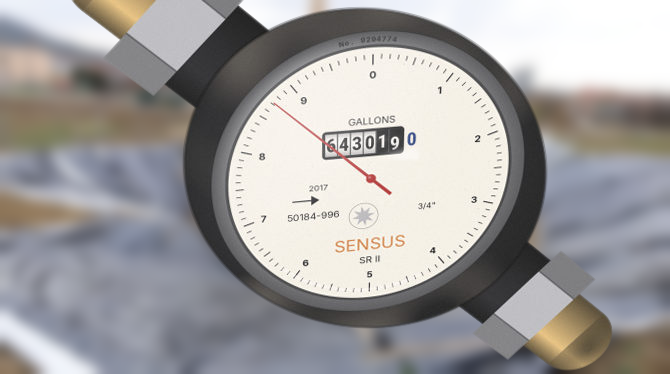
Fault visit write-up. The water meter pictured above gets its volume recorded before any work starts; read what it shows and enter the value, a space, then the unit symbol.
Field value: 6430188.7 gal
